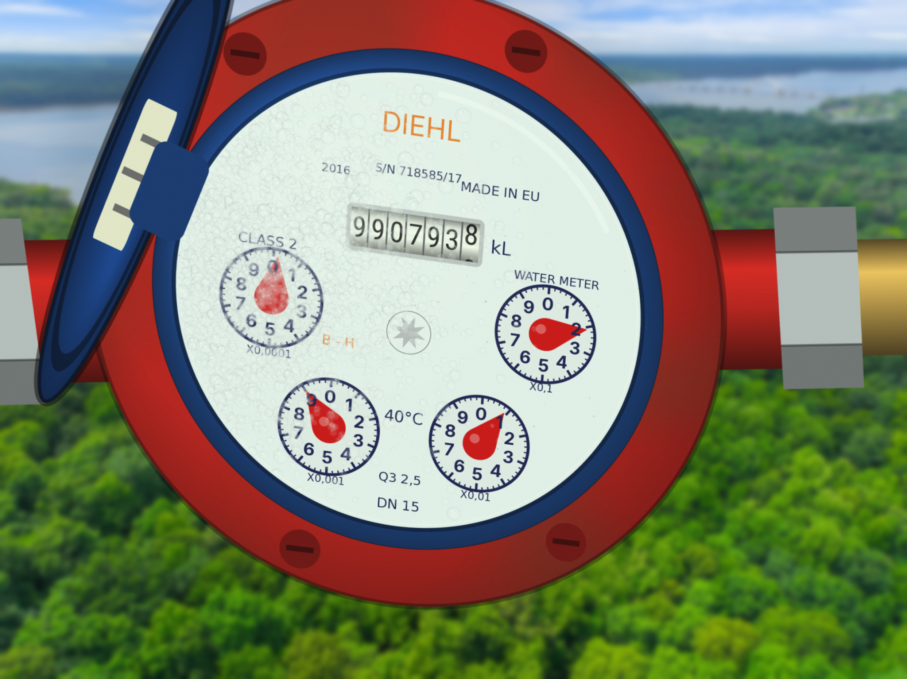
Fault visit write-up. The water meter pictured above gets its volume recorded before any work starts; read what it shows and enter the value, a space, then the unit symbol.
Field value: 9907938.2090 kL
